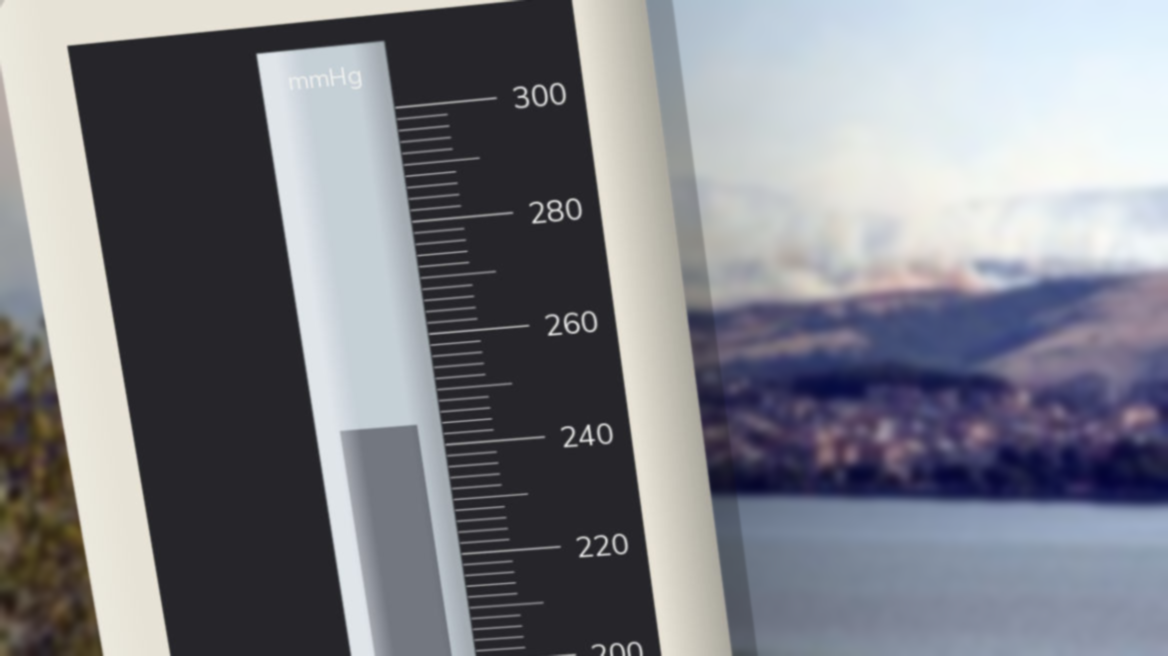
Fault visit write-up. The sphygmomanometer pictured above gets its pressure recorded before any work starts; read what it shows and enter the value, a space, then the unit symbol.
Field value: 244 mmHg
